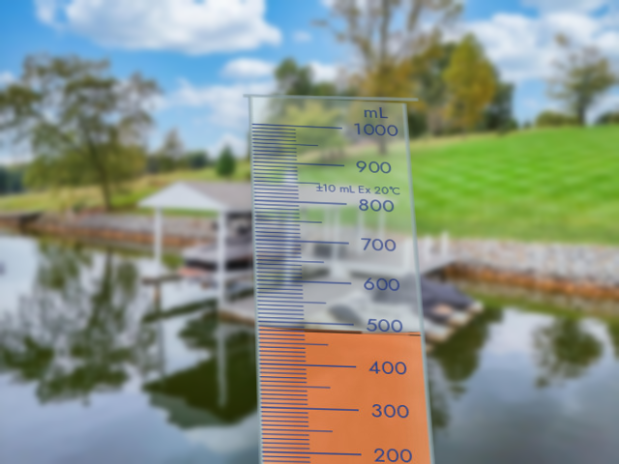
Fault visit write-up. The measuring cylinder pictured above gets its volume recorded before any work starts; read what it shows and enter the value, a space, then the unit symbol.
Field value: 480 mL
